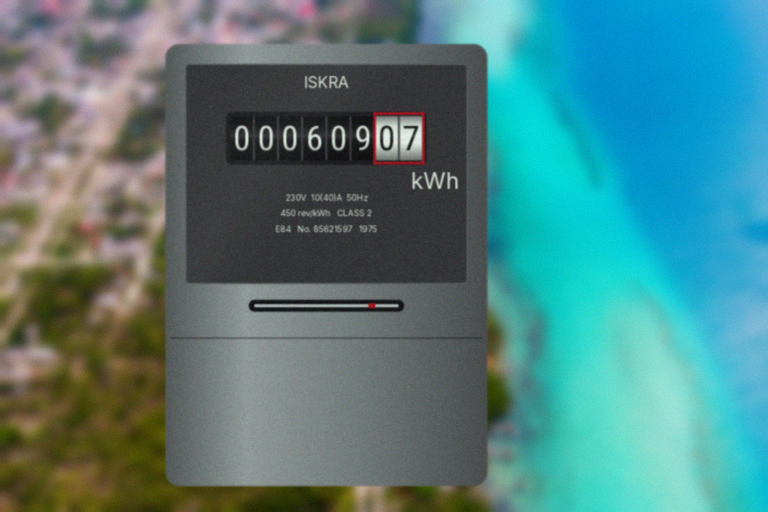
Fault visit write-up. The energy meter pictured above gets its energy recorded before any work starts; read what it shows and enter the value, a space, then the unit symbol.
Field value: 609.07 kWh
